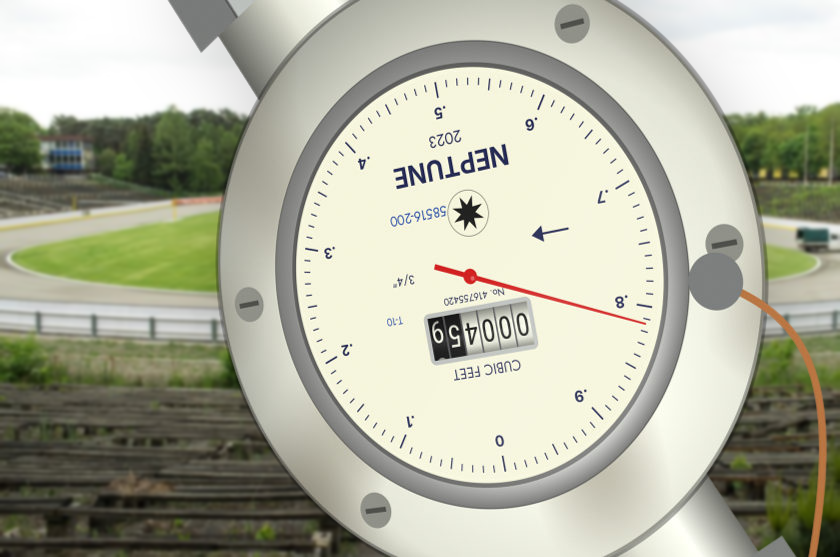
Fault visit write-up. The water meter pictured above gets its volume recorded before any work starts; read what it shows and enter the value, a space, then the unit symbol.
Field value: 458.81 ft³
